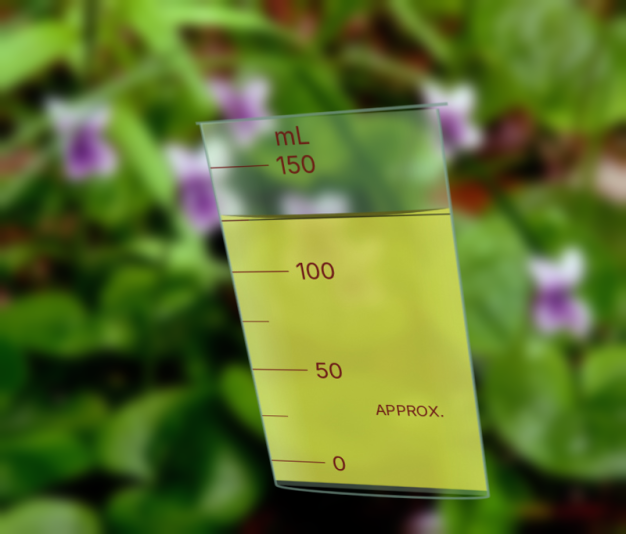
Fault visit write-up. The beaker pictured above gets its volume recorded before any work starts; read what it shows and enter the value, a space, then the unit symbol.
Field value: 125 mL
